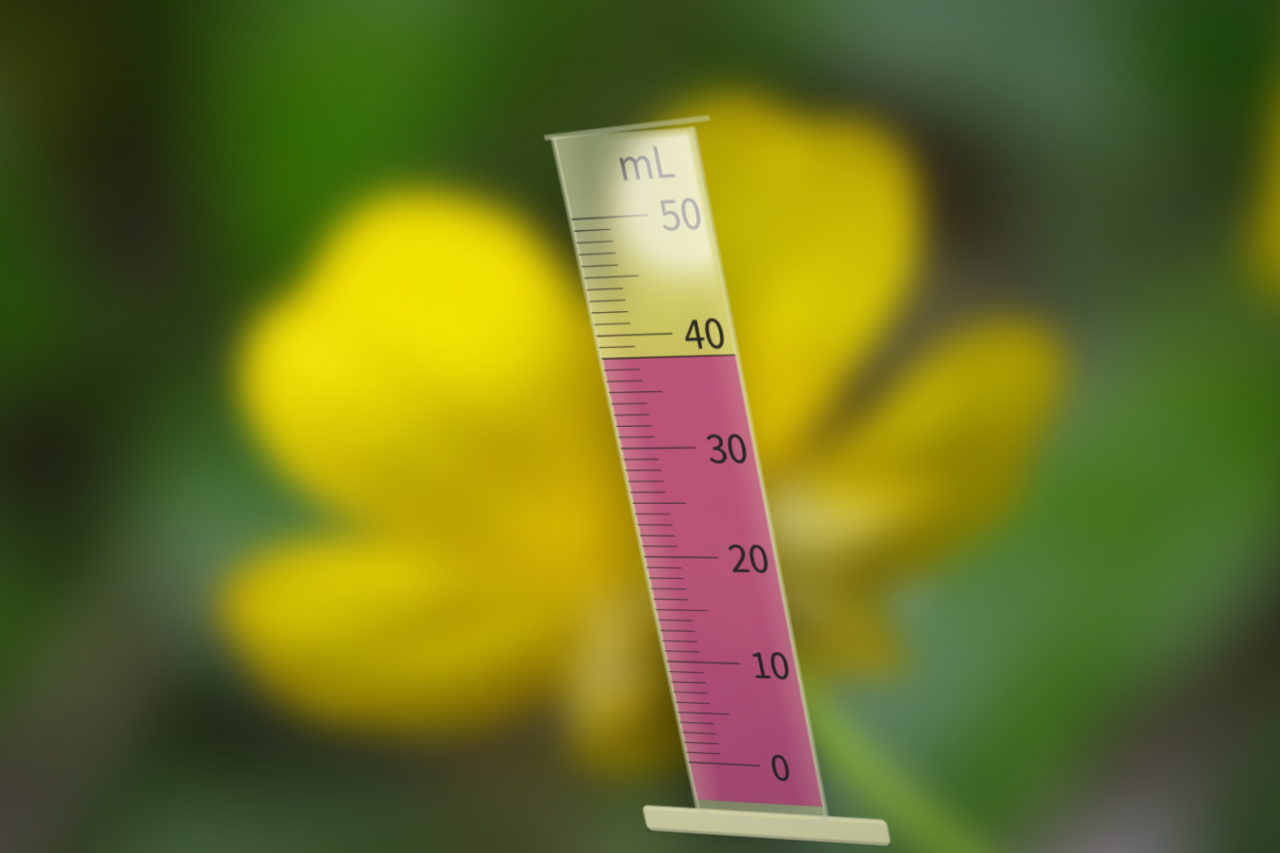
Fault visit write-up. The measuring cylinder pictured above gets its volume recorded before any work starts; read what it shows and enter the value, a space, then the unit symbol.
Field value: 38 mL
